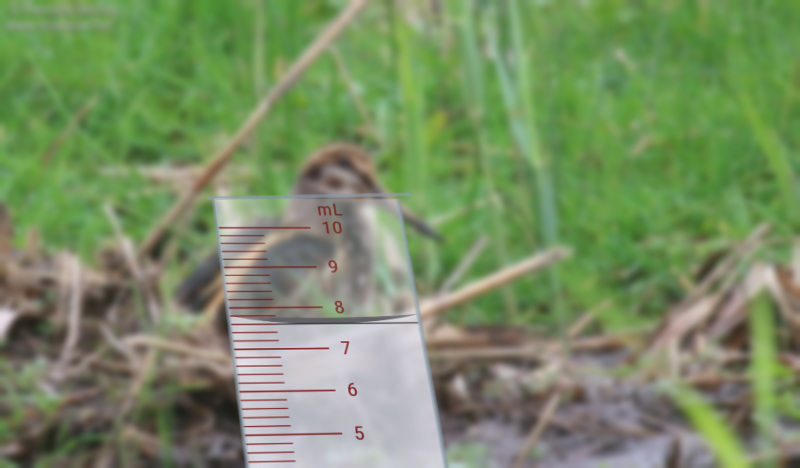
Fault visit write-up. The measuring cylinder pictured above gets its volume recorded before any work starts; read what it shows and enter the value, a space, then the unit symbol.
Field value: 7.6 mL
